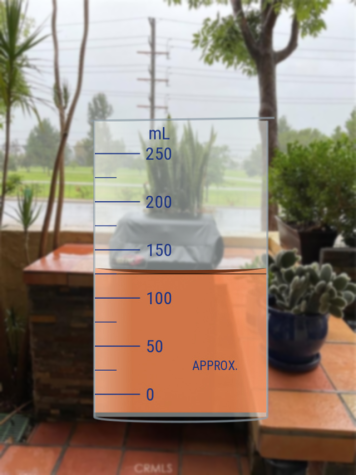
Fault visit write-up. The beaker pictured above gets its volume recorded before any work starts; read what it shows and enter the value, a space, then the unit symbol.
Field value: 125 mL
